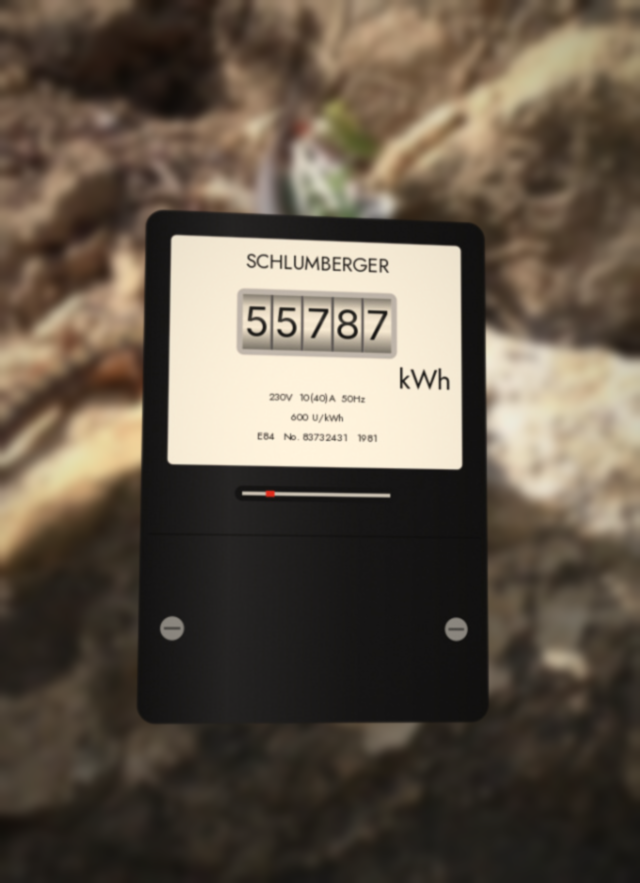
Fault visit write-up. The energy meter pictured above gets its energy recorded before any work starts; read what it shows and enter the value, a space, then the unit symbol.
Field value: 55787 kWh
